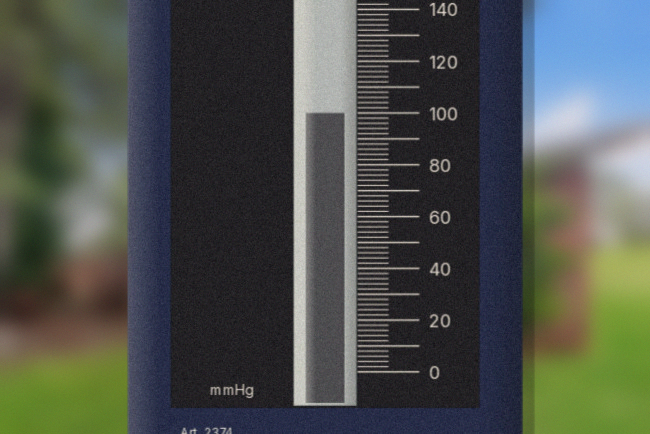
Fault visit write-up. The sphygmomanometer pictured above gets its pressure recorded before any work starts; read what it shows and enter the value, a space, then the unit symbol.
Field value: 100 mmHg
